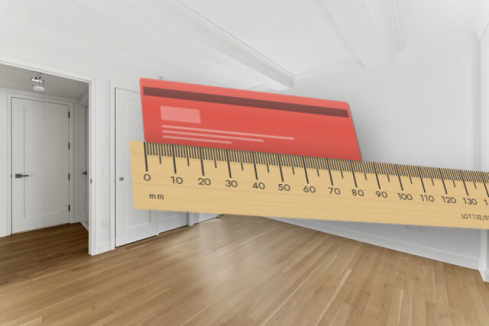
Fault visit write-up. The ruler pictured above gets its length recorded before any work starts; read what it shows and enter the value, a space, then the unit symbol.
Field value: 85 mm
